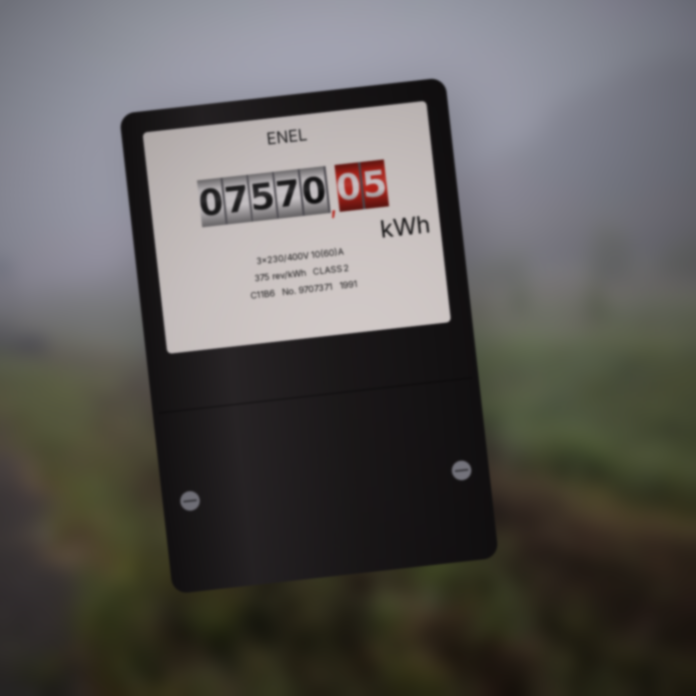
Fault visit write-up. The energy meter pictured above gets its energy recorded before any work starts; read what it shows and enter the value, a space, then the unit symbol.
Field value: 7570.05 kWh
